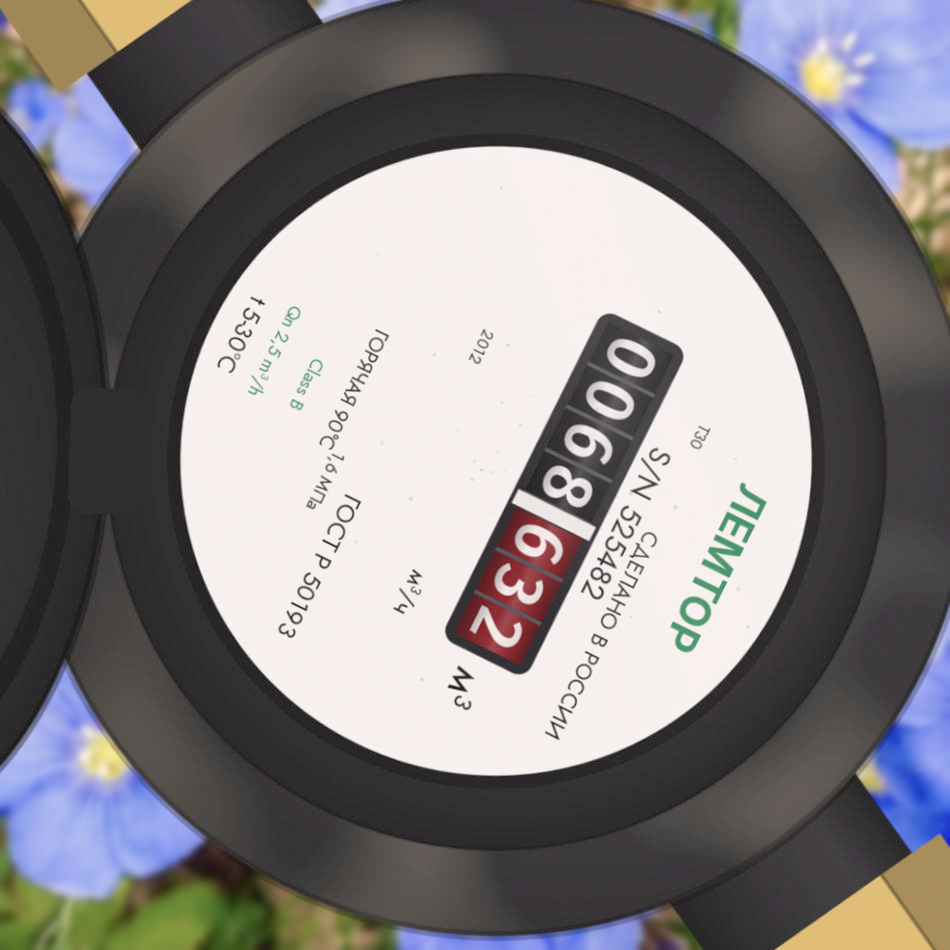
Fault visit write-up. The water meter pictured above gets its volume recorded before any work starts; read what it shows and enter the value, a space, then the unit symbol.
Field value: 68.632 m³
